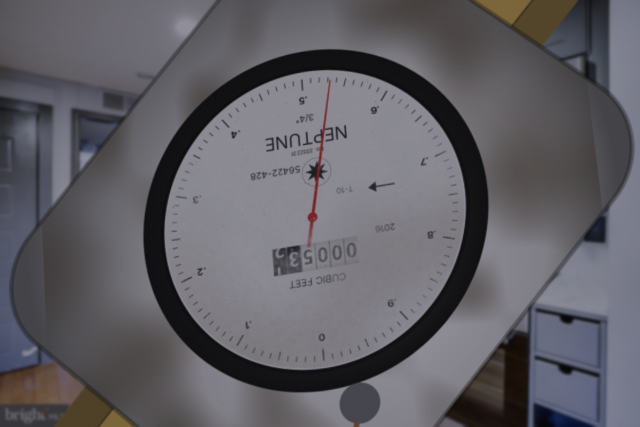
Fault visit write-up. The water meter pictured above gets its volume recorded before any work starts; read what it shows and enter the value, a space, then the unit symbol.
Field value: 531.53 ft³
